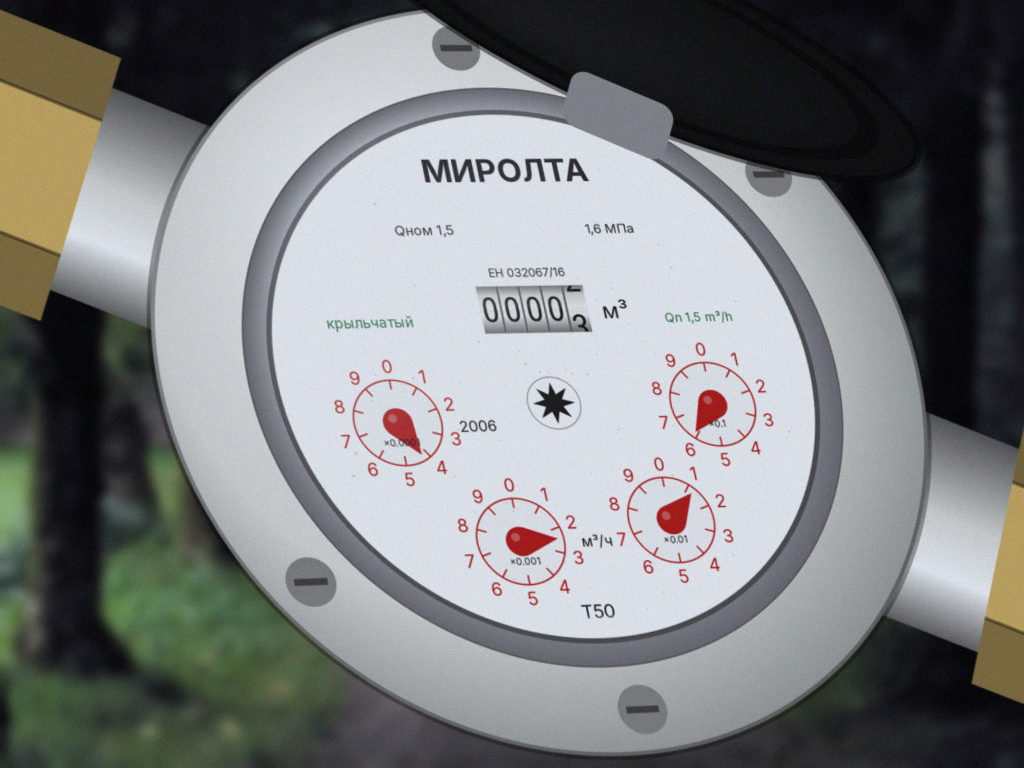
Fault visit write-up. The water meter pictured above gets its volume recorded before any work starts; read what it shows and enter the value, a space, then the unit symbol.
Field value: 2.6124 m³
